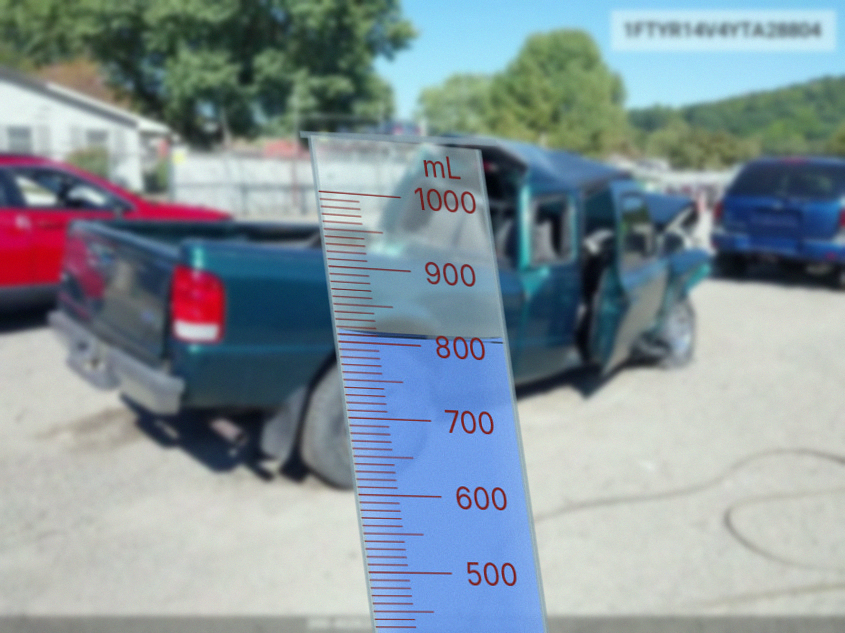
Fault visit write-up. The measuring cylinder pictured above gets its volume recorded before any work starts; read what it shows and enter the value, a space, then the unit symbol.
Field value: 810 mL
